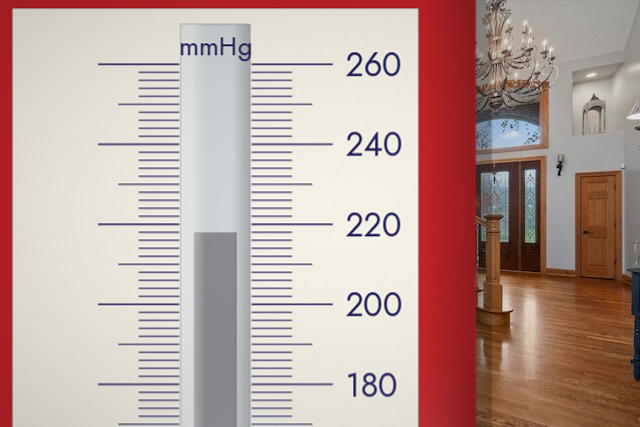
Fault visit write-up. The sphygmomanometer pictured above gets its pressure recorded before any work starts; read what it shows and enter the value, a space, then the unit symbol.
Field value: 218 mmHg
